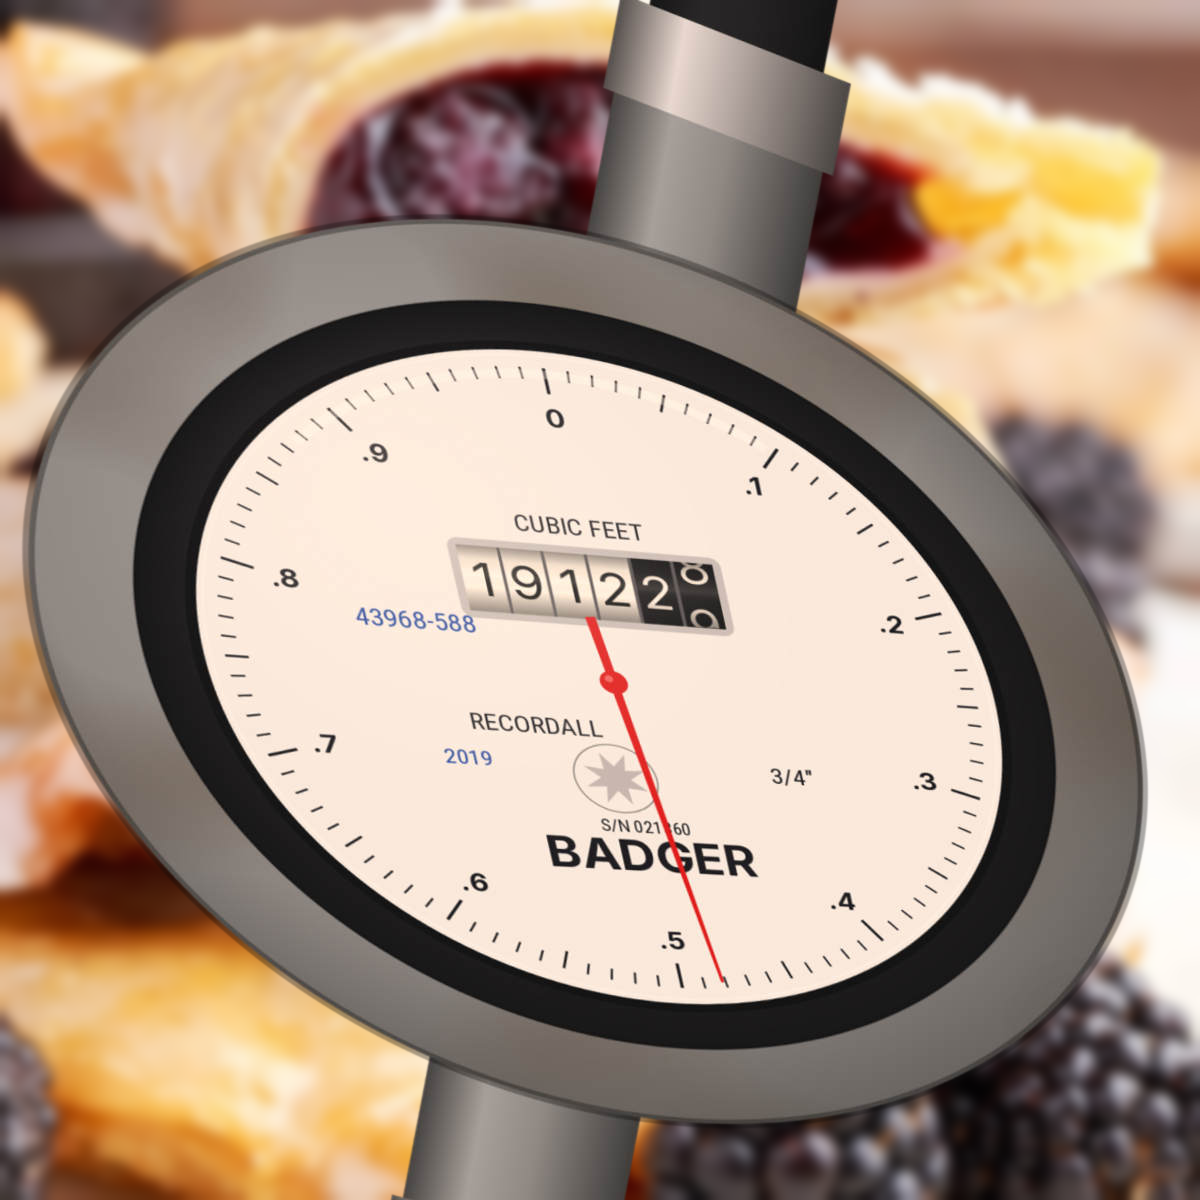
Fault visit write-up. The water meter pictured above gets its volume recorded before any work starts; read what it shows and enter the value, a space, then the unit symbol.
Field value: 191228.48 ft³
